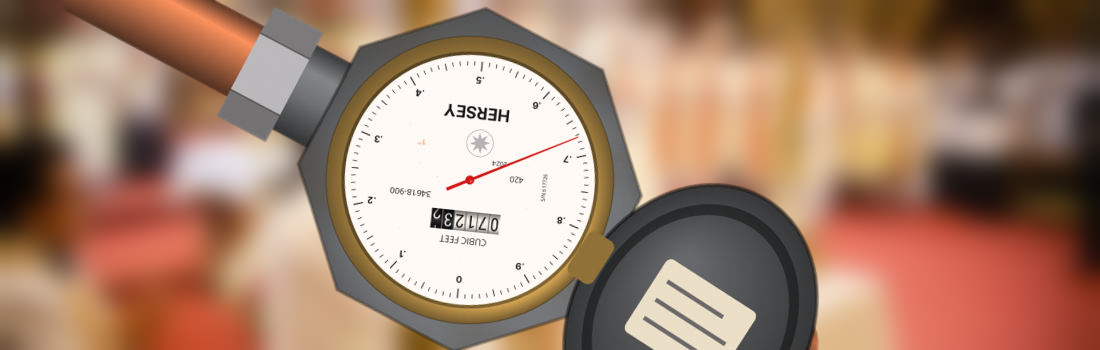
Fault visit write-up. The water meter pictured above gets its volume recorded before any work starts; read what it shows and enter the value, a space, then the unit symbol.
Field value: 71231.67 ft³
